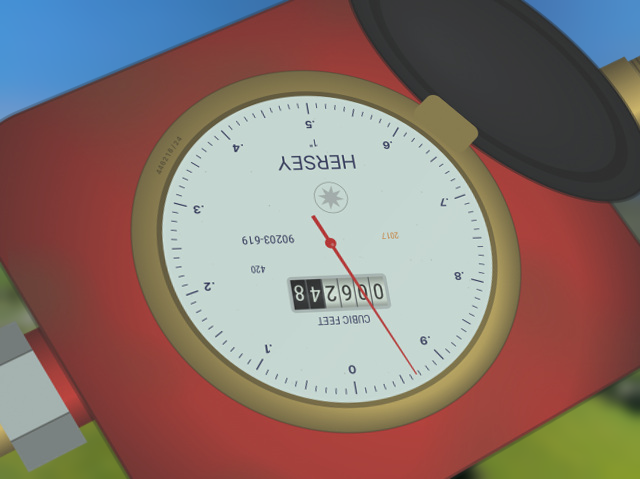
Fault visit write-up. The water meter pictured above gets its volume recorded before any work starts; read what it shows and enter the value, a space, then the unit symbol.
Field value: 6247.93 ft³
